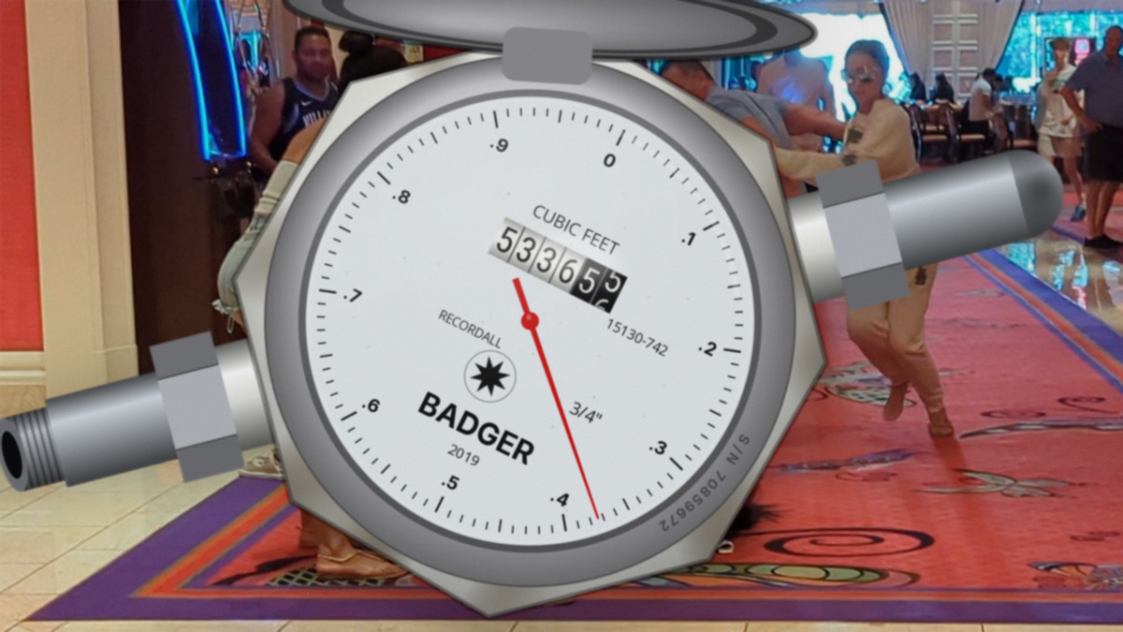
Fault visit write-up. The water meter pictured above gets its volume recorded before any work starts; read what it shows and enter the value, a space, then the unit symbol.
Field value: 533655.37 ft³
